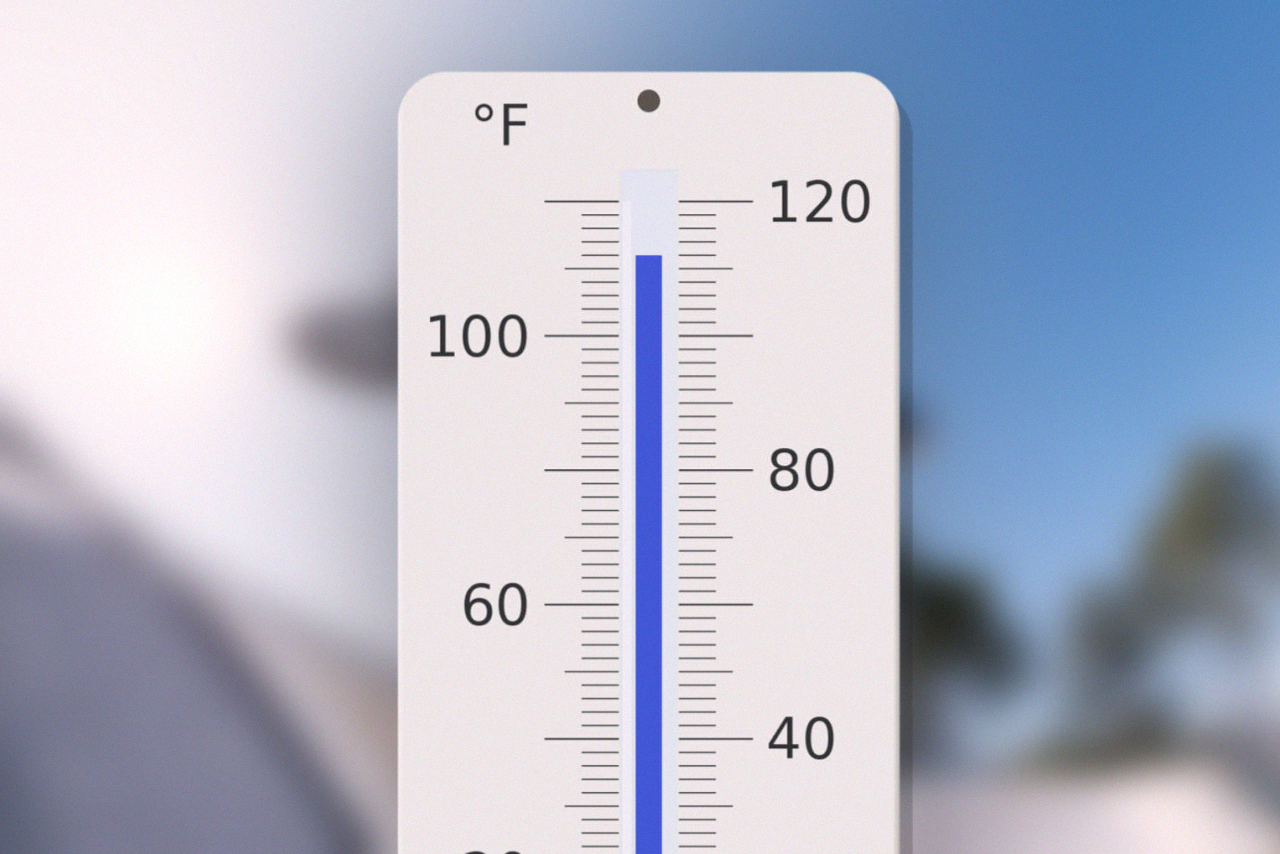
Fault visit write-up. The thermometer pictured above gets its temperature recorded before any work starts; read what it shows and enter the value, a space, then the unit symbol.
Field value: 112 °F
